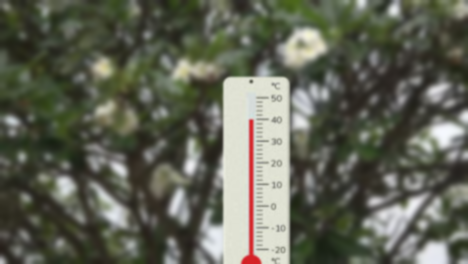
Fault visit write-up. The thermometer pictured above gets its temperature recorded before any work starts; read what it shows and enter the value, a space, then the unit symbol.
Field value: 40 °C
